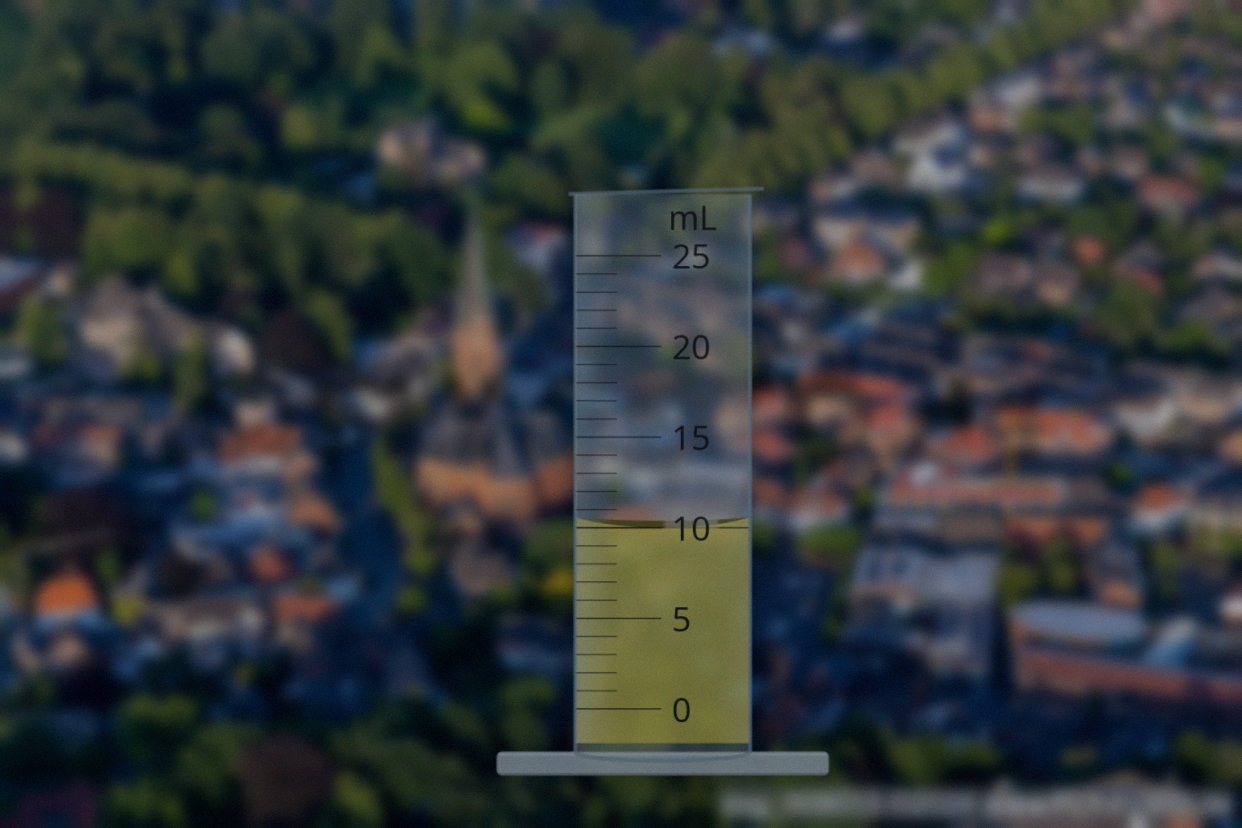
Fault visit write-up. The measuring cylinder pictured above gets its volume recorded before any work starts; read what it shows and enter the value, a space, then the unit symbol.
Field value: 10 mL
